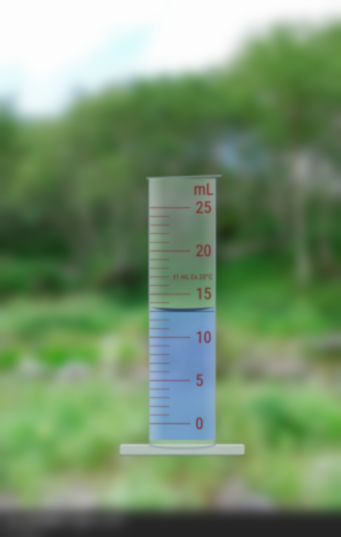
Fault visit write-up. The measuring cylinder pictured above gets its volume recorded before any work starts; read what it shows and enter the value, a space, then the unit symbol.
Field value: 13 mL
